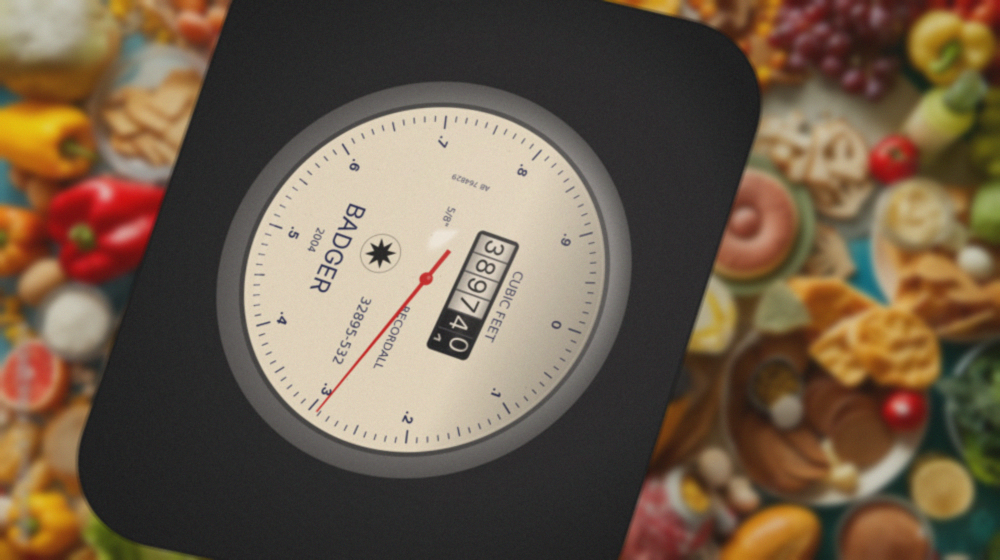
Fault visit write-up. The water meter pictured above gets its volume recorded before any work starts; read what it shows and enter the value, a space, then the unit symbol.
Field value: 389740.29 ft³
